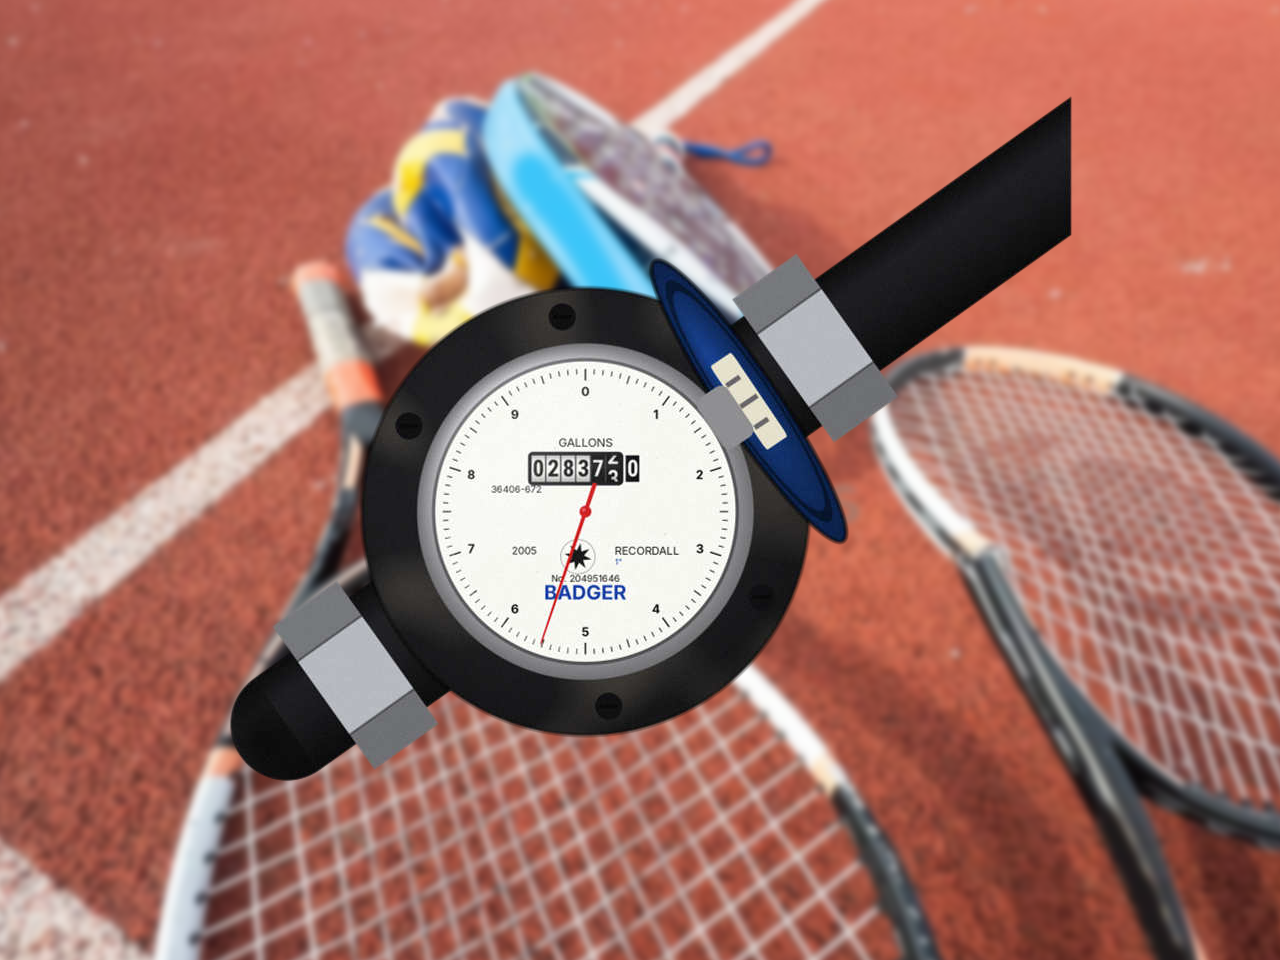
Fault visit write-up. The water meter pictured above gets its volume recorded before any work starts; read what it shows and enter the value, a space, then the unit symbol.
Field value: 283725.5 gal
